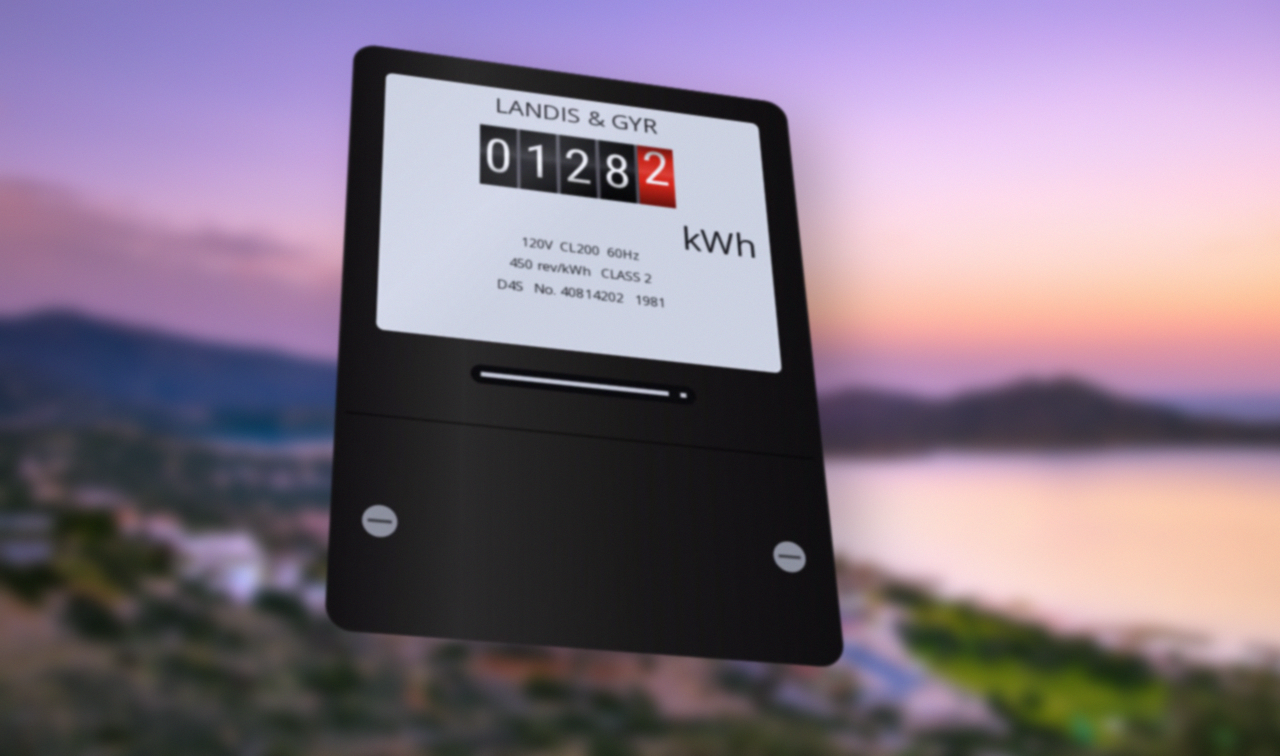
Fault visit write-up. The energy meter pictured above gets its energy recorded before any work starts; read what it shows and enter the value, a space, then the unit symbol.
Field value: 128.2 kWh
